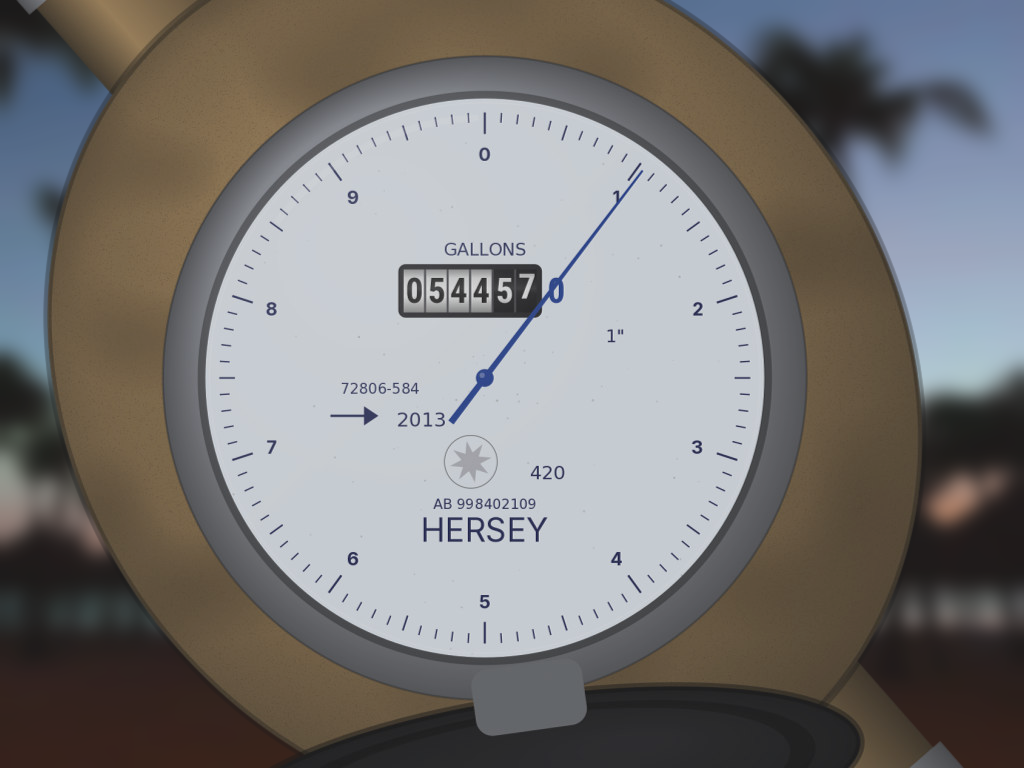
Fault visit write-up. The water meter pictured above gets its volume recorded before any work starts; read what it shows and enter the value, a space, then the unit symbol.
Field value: 544571.0 gal
